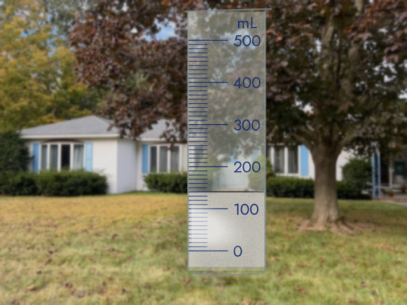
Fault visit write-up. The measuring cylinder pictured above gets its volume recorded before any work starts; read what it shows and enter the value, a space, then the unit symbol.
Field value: 140 mL
